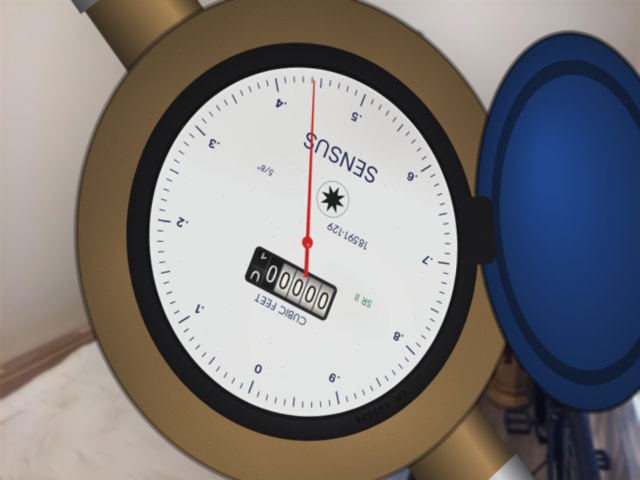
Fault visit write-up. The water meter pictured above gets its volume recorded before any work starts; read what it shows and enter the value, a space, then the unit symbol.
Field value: 0.44 ft³
